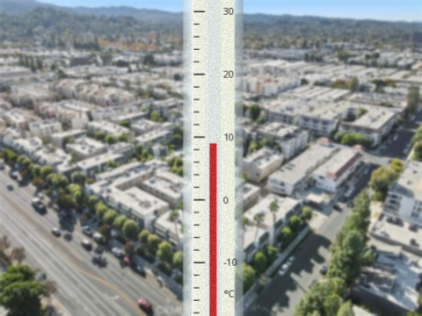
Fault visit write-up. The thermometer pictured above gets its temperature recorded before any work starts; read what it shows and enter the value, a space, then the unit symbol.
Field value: 9 °C
